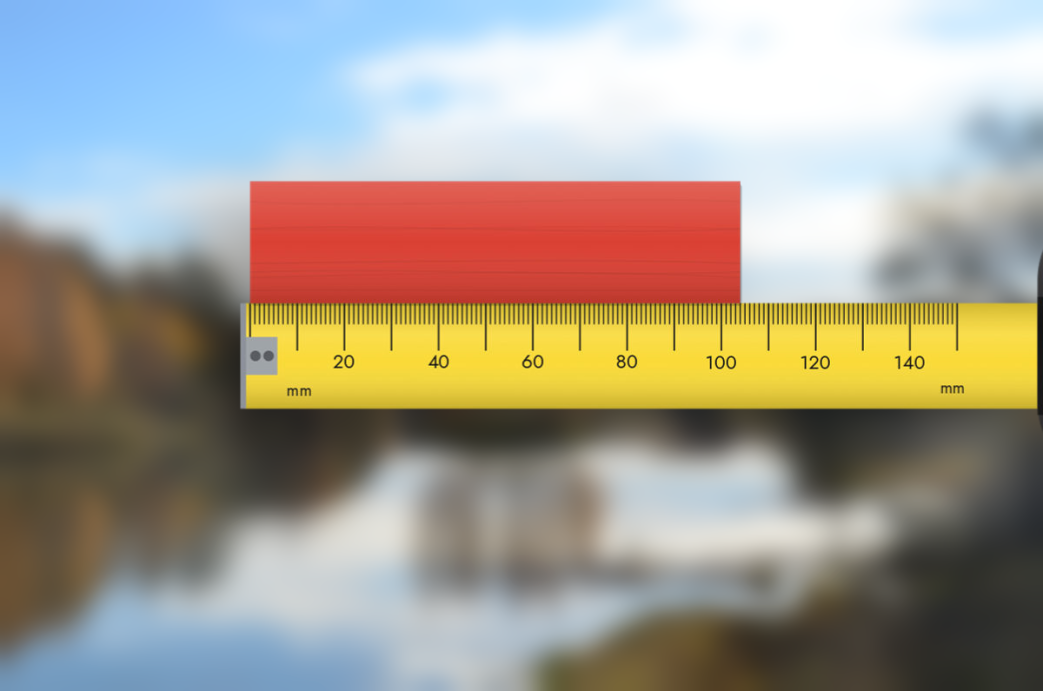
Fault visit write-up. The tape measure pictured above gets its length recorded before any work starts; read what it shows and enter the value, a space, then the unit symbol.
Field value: 104 mm
